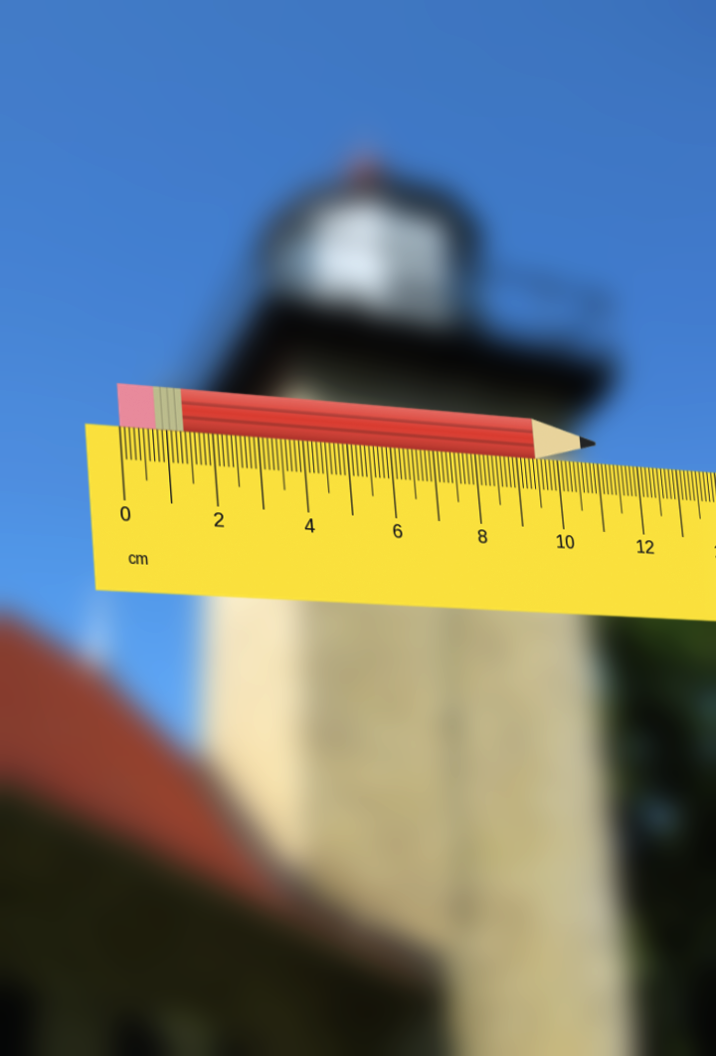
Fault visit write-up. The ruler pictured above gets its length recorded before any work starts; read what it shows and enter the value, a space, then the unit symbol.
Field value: 11 cm
